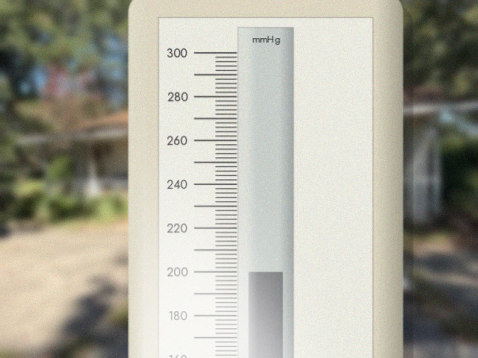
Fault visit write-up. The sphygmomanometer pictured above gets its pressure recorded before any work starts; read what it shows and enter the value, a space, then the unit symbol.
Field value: 200 mmHg
